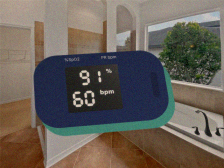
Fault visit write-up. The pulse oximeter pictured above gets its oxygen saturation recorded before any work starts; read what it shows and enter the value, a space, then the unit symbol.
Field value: 91 %
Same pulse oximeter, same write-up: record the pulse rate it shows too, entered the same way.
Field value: 60 bpm
